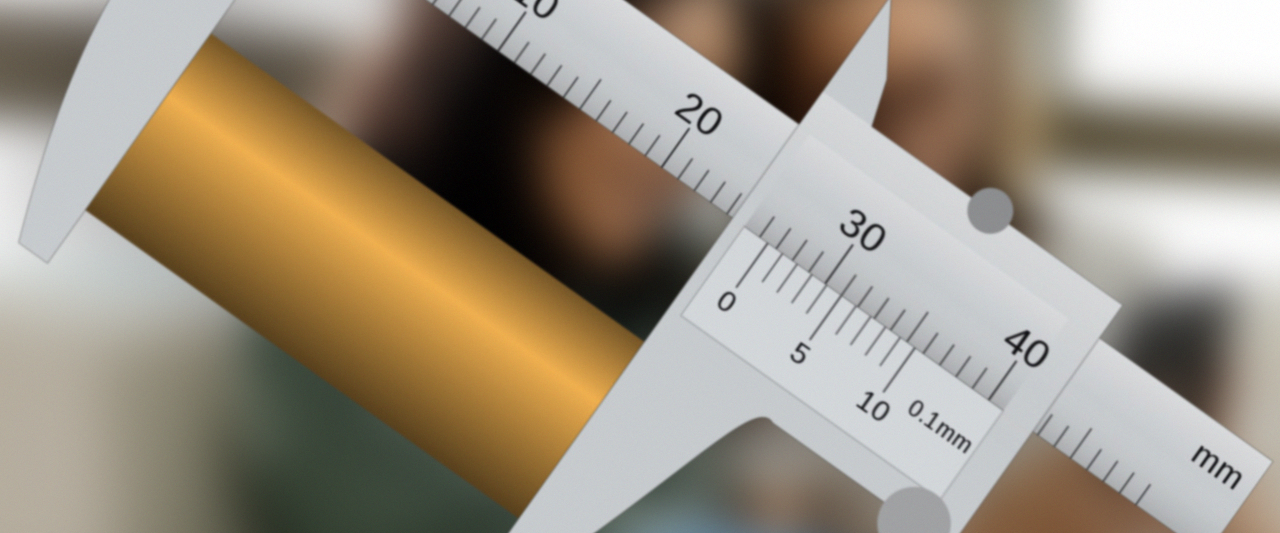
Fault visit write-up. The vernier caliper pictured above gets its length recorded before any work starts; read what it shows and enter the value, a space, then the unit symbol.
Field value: 26.5 mm
